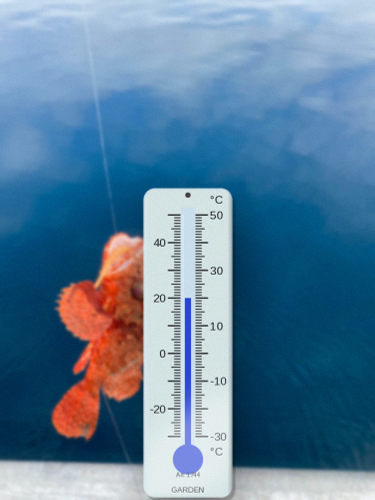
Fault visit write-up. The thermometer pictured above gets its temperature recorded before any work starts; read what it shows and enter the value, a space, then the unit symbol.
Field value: 20 °C
